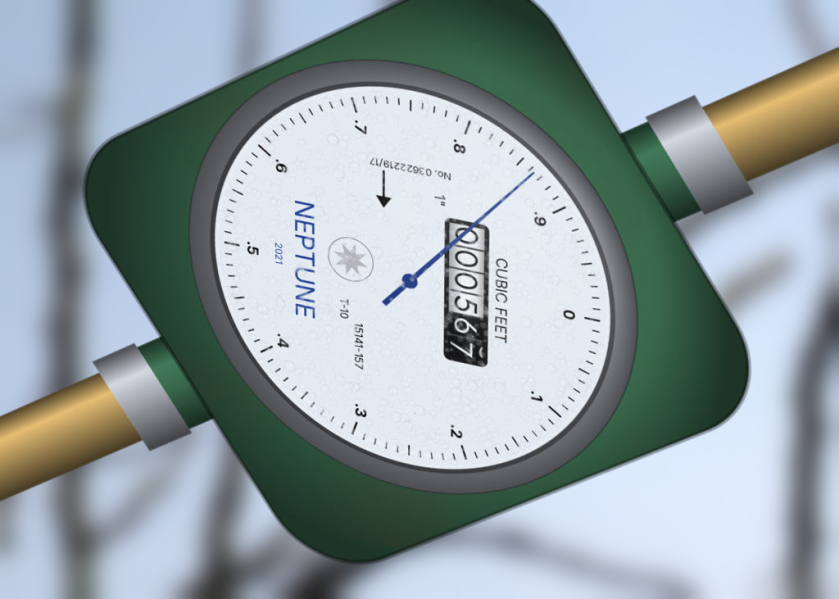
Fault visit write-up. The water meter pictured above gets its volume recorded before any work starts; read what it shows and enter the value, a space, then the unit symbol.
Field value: 566.86 ft³
